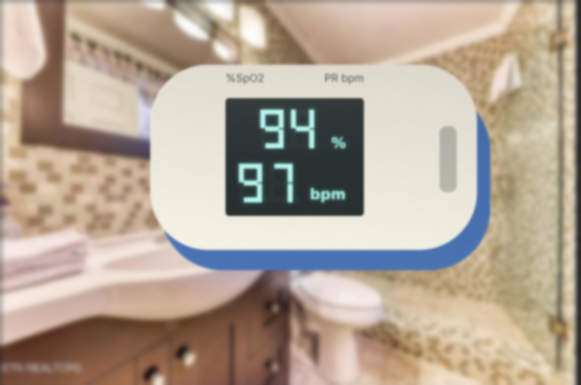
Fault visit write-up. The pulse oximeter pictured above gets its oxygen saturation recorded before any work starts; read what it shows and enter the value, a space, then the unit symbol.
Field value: 94 %
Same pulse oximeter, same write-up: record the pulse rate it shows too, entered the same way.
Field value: 97 bpm
